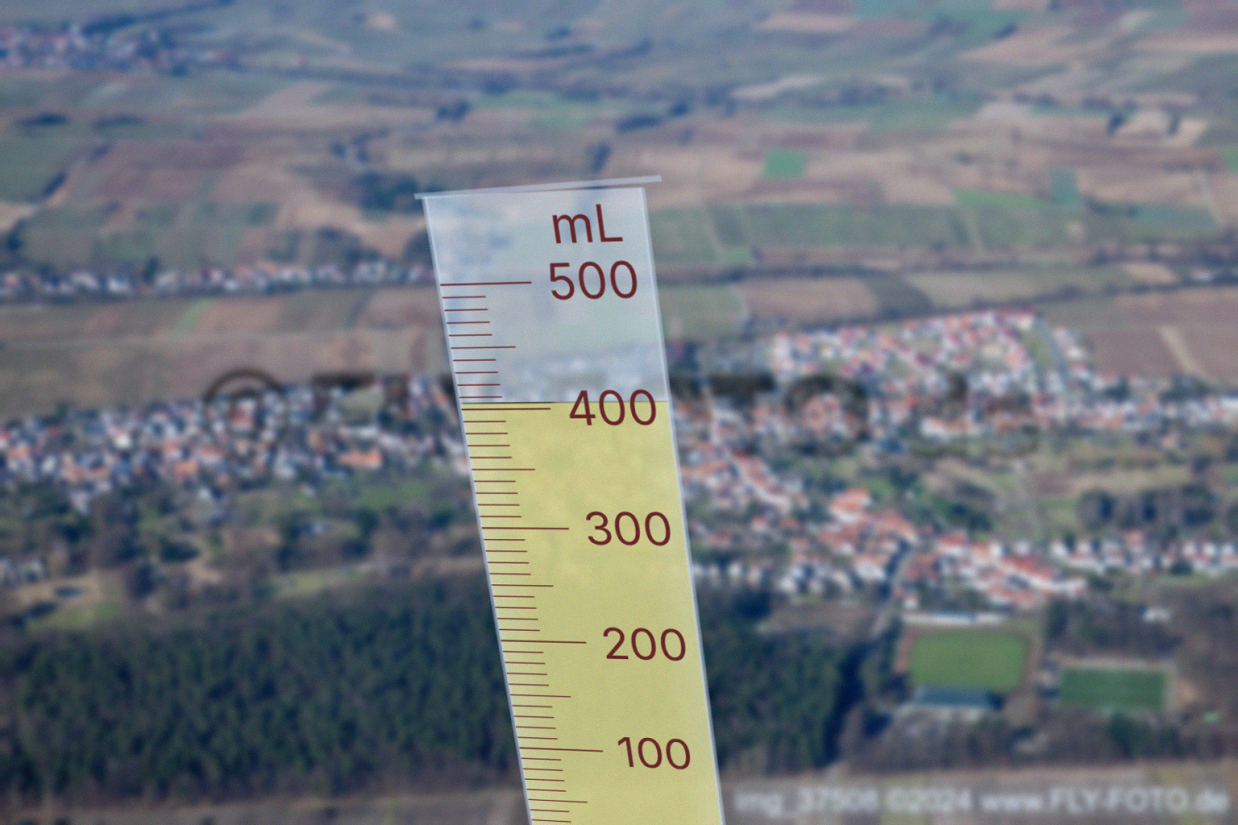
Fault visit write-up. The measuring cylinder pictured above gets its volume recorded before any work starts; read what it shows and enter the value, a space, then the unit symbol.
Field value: 405 mL
